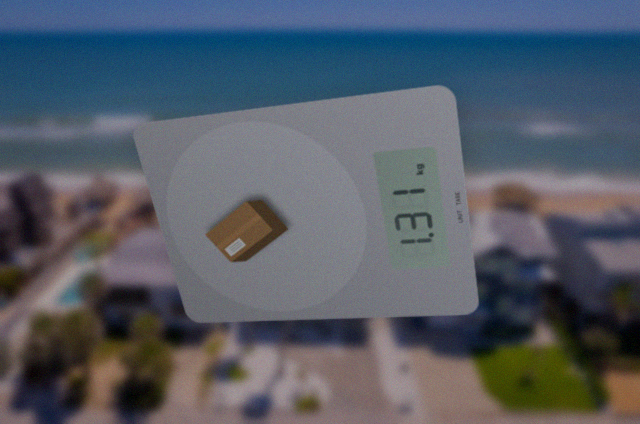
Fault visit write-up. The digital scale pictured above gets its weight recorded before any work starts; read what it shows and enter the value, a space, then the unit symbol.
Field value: 1.31 kg
